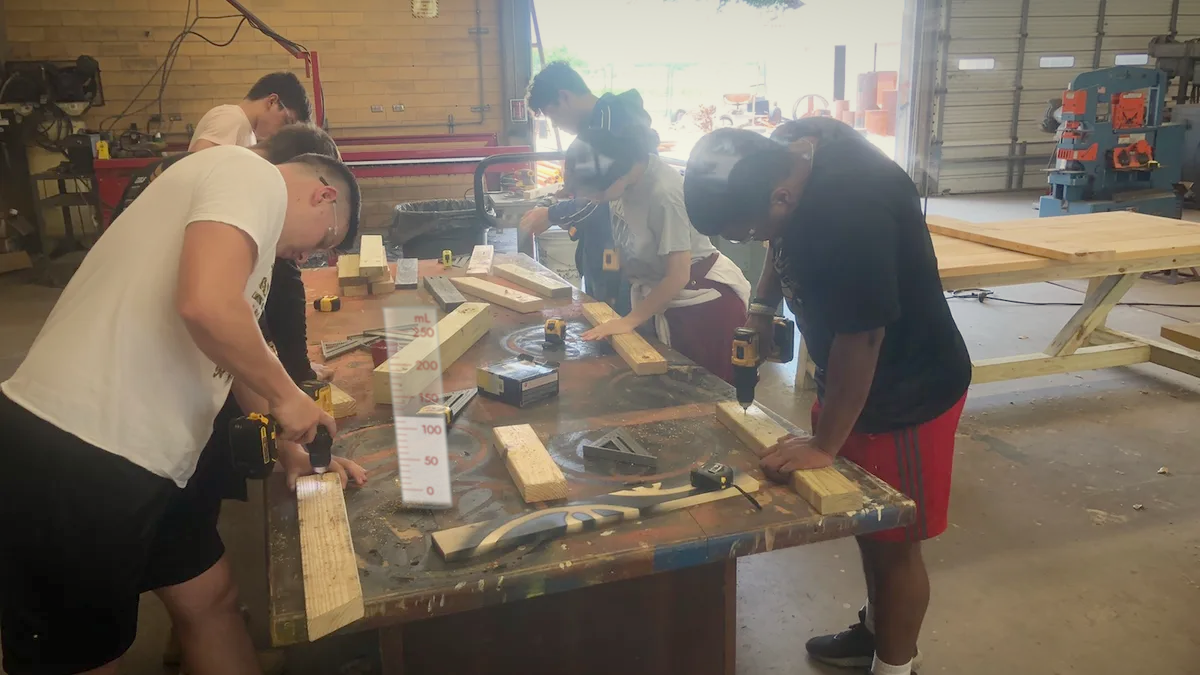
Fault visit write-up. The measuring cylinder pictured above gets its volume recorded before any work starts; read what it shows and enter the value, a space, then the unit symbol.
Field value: 120 mL
